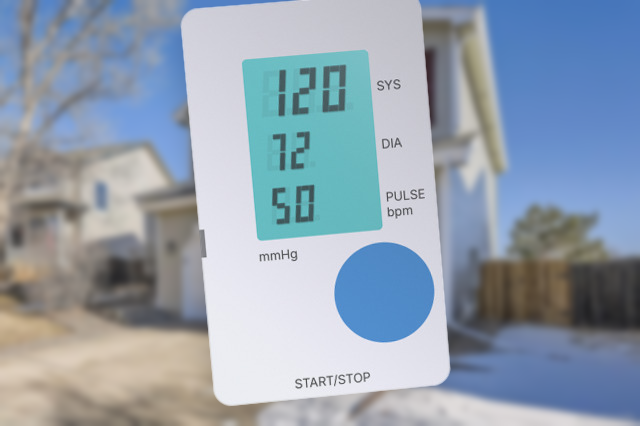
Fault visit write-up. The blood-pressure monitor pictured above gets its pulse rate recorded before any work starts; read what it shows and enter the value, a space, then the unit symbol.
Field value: 50 bpm
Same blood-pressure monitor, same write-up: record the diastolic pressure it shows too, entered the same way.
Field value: 72 mmHg
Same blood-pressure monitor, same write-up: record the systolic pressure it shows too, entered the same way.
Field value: 120 mmHg
